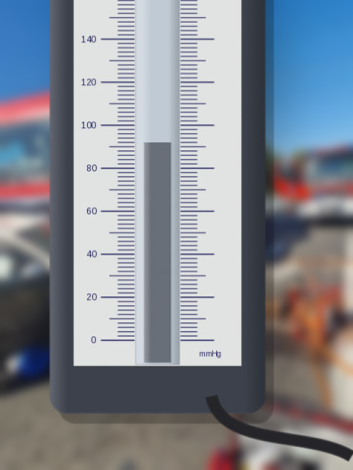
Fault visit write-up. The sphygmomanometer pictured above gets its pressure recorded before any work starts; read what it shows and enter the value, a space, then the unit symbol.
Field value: 92 mmHg
